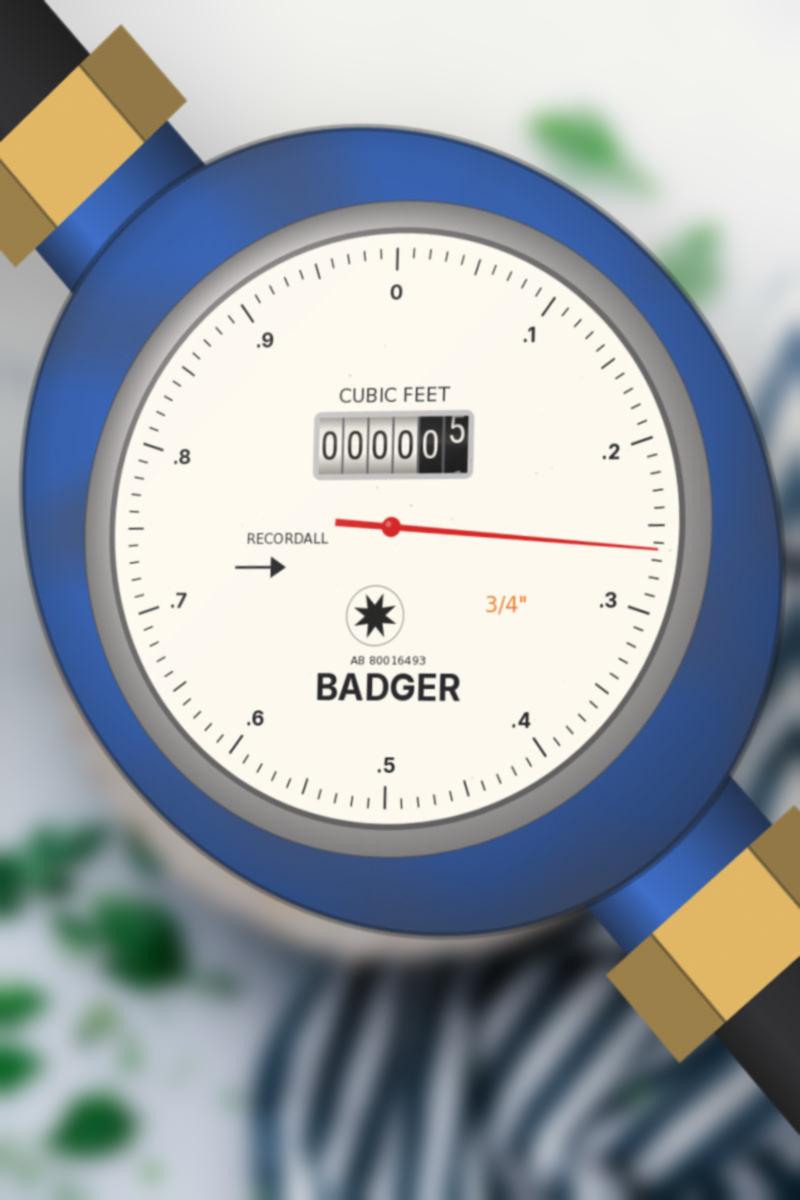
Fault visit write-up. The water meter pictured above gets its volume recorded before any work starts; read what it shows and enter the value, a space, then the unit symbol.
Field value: 5.26 ft³
